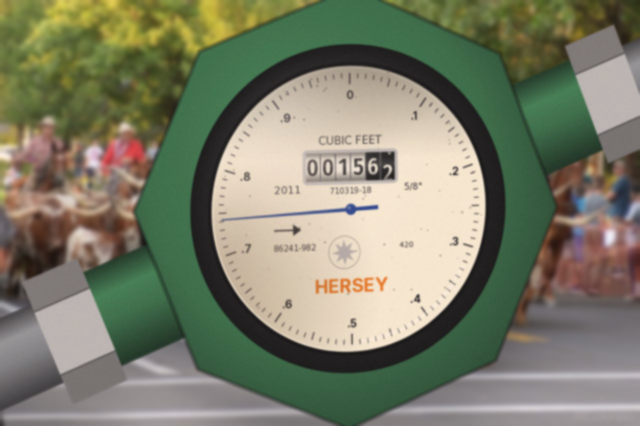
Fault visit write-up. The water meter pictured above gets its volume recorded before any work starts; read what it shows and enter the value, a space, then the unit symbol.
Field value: 1561.74 ft³
